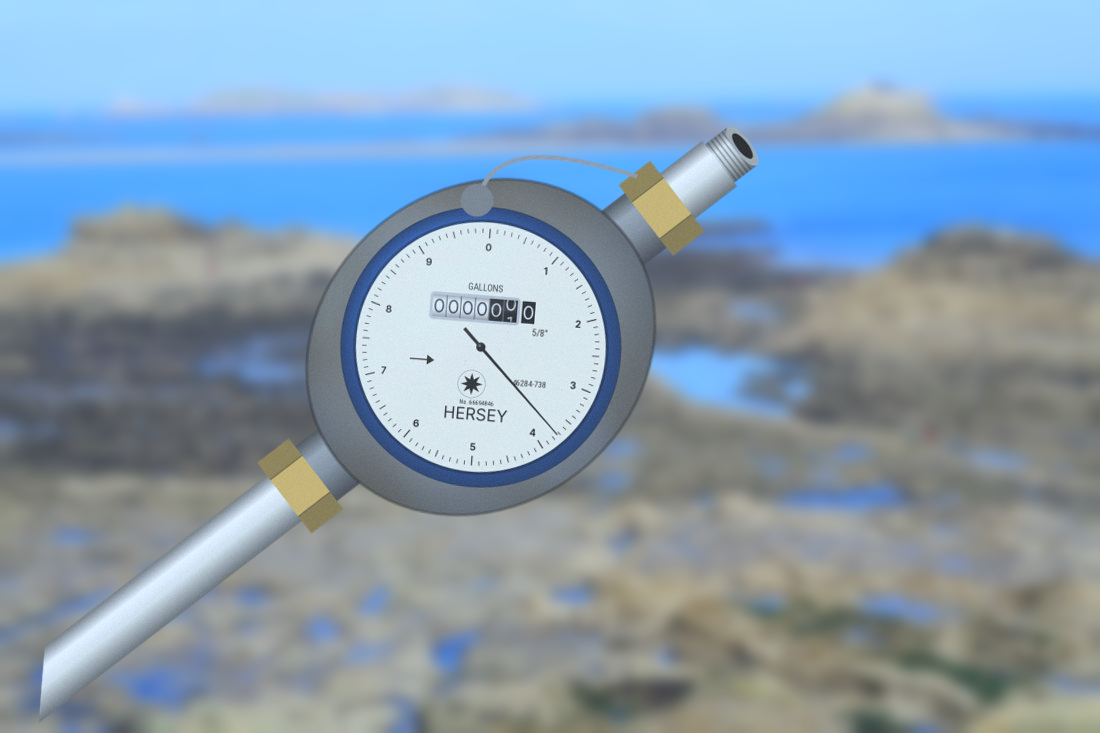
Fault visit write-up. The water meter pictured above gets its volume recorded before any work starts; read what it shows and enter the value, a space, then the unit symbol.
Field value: 3.7 gal
